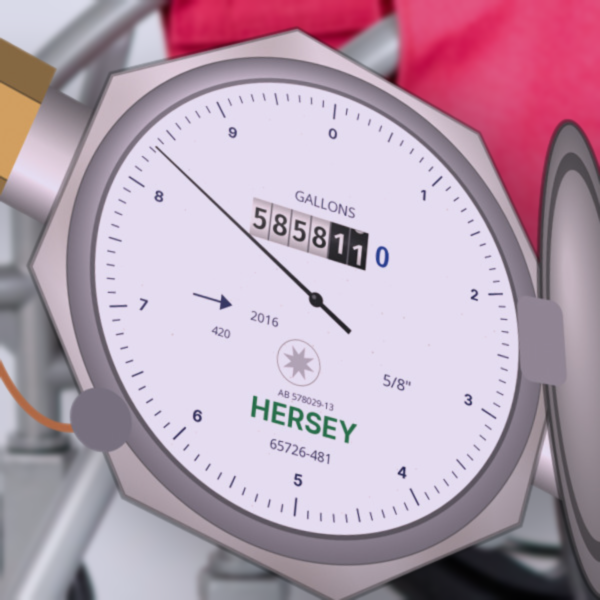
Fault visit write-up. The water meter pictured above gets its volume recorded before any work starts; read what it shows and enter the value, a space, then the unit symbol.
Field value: 5858108.3 gal
